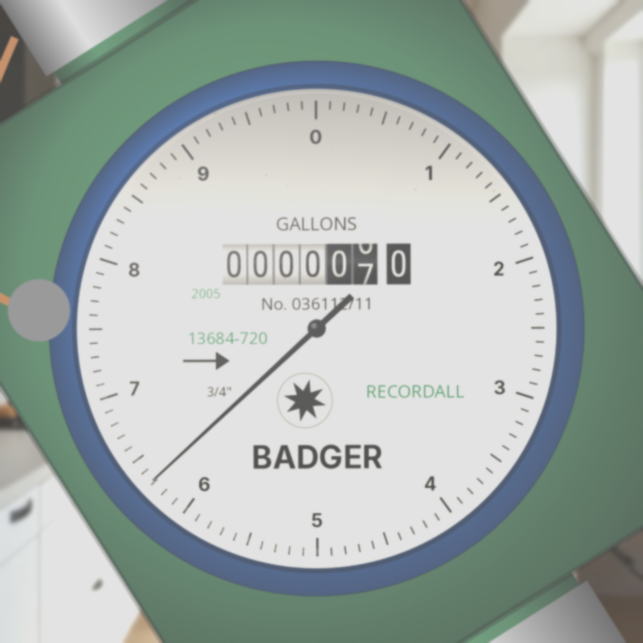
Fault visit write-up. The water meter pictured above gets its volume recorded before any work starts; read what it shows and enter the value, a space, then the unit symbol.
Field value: 66.3 gal
